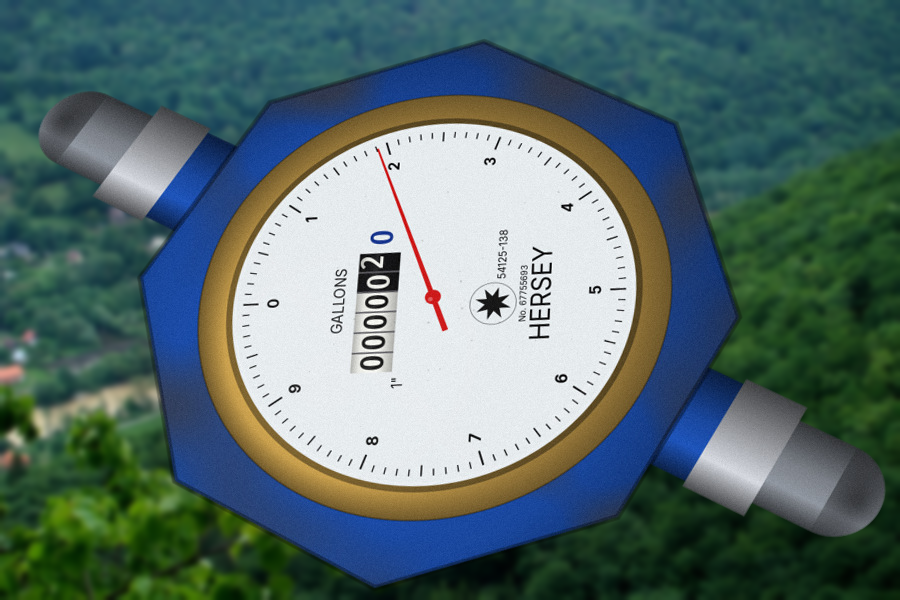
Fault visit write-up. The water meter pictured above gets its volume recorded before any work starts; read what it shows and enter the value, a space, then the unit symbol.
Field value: 21.9 gal
